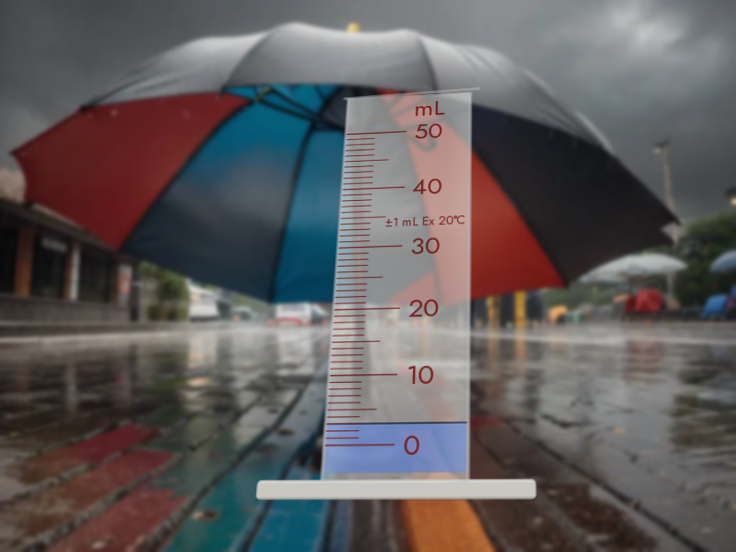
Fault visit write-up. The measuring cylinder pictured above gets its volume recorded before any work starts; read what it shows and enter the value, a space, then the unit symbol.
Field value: 3 mL
